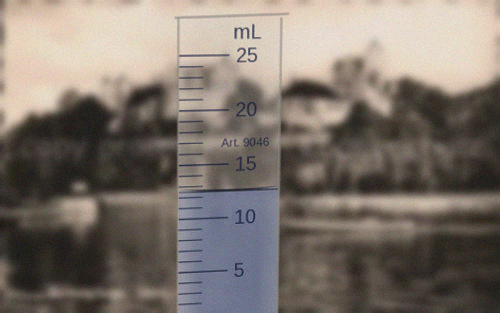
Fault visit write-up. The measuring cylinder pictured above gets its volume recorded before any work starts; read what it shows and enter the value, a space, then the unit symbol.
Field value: 12.5 mL
